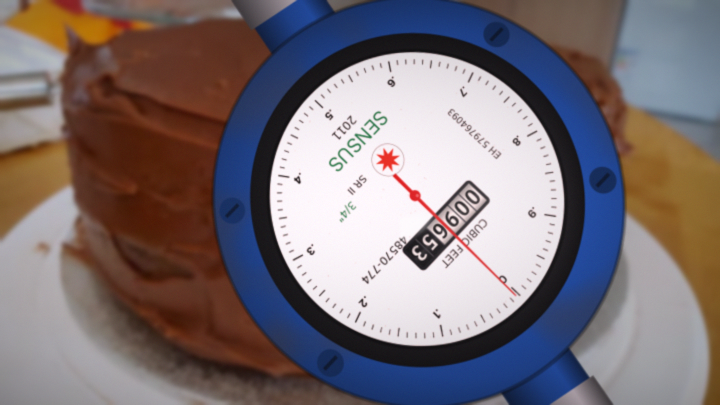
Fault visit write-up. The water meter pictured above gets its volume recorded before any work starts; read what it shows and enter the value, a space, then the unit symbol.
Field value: 9653.00 ft³
